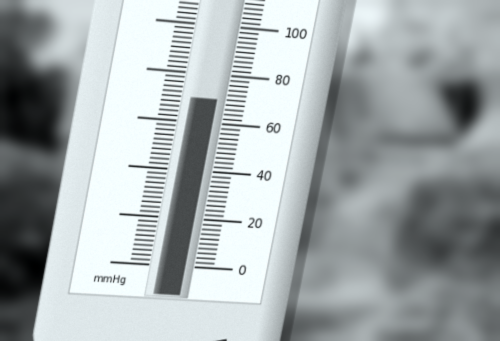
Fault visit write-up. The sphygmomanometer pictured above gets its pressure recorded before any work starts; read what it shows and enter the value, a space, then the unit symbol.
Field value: 70 mmHg
